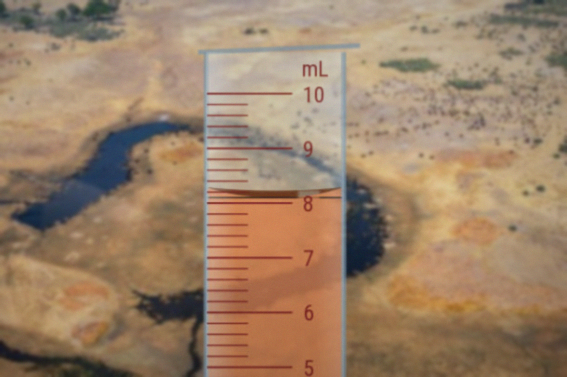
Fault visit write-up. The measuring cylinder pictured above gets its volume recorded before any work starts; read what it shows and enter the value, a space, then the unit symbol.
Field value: 8.1 mL
